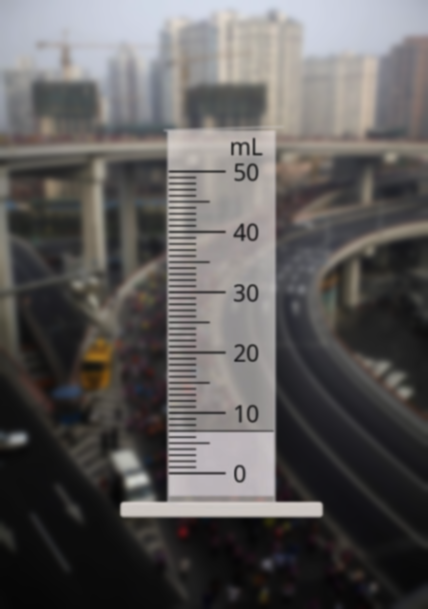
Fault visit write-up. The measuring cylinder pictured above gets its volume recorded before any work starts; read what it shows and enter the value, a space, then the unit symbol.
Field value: 7 mL
